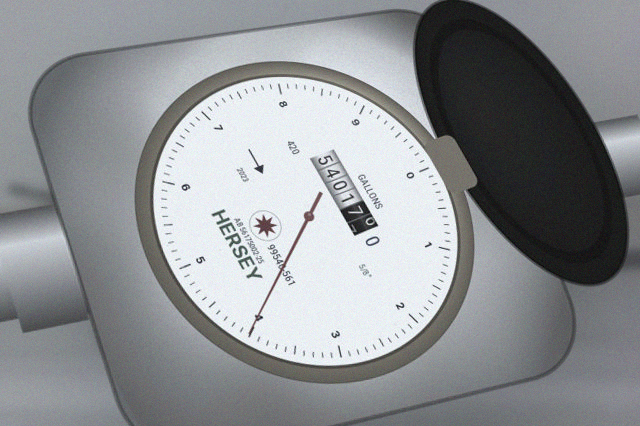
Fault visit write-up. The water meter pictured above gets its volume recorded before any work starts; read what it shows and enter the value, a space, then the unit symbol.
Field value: 5401764.0 gal
